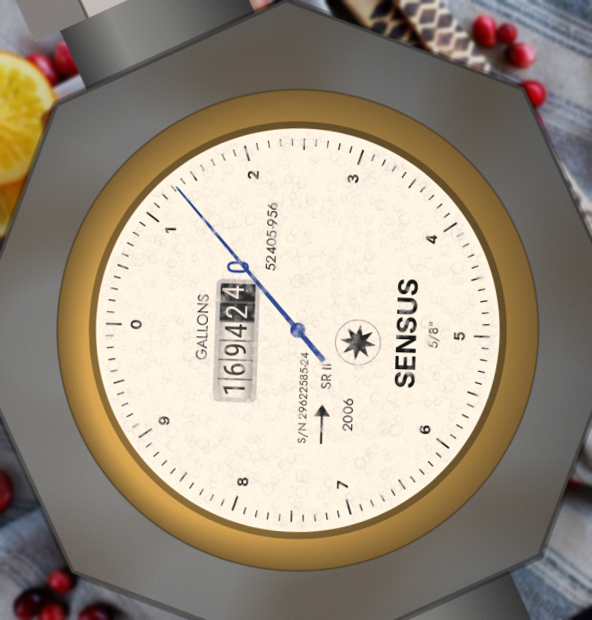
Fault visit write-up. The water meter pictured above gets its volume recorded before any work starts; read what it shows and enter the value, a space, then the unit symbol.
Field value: 1694241.3 gal
